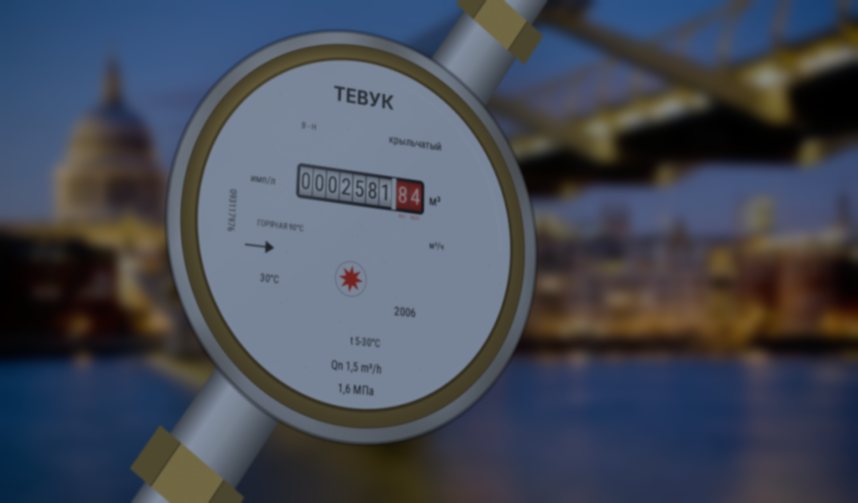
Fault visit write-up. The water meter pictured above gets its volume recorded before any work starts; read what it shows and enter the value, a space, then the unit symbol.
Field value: 2581.84 m³
